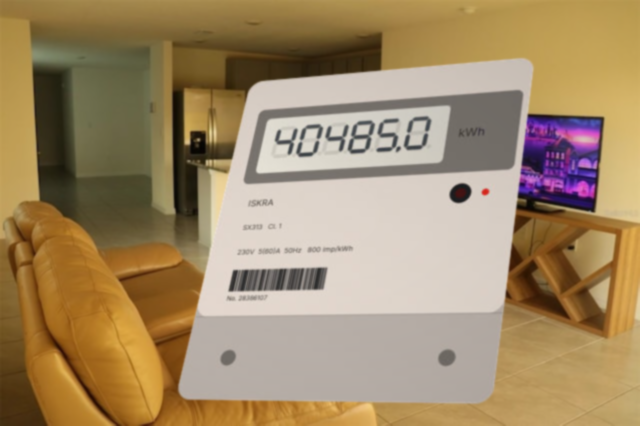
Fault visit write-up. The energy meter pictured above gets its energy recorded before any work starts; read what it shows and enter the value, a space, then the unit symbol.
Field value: 40485.0 kWh
